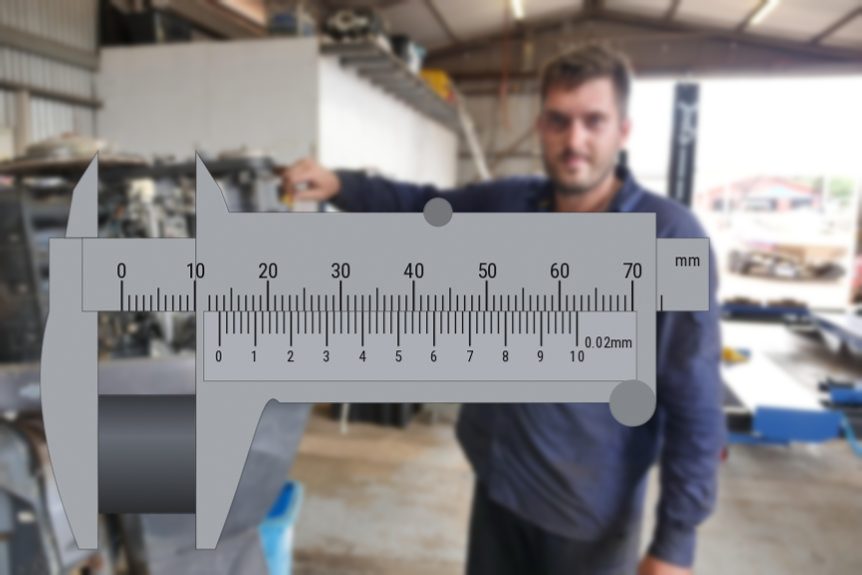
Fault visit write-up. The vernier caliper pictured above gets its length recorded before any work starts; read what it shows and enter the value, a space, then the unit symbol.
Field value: 13.4 mm
